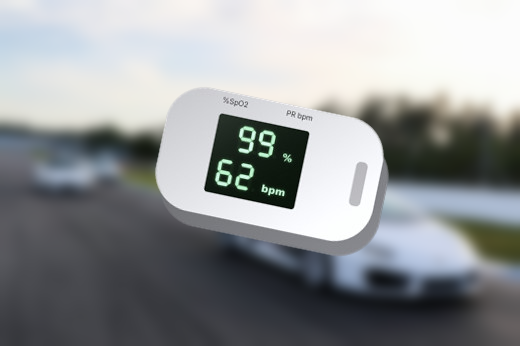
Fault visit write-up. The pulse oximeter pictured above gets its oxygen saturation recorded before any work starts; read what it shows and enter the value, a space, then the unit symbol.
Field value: 99 %
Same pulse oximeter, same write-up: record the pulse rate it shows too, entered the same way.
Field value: 62 bpm
